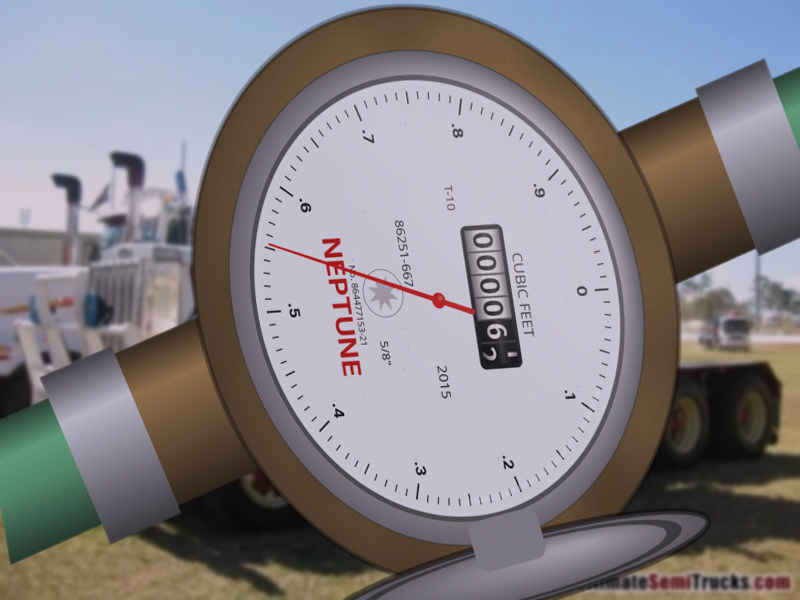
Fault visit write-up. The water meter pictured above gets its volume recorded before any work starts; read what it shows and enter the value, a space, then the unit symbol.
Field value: 61.55 ft³
